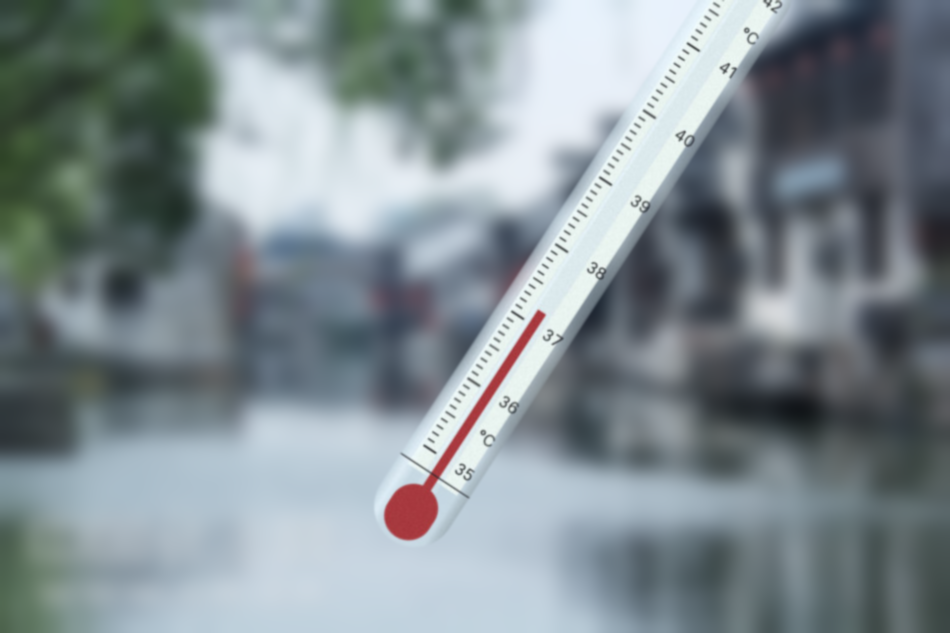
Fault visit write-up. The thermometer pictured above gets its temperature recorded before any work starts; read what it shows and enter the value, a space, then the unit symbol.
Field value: 37.2 °C
